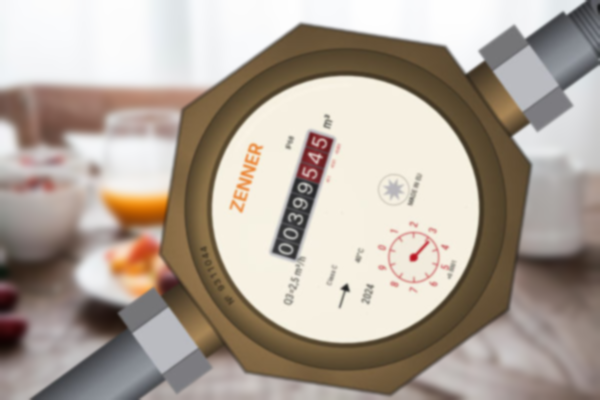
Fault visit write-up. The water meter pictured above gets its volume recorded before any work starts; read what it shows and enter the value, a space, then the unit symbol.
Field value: 399.5453 m³
